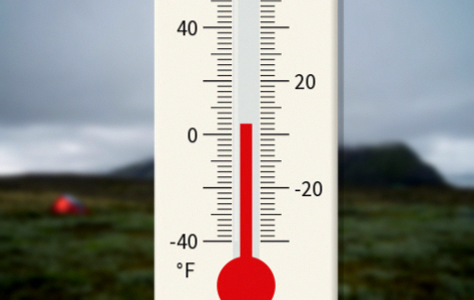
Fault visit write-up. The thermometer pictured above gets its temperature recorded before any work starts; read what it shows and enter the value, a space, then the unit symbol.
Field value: 4 °F
